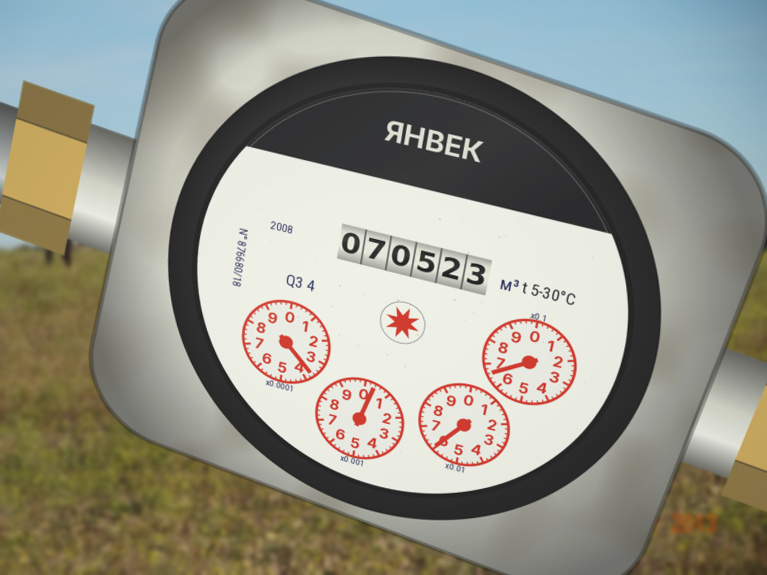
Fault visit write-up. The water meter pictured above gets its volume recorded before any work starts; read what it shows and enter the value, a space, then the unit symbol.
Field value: 70523.6603 m³
